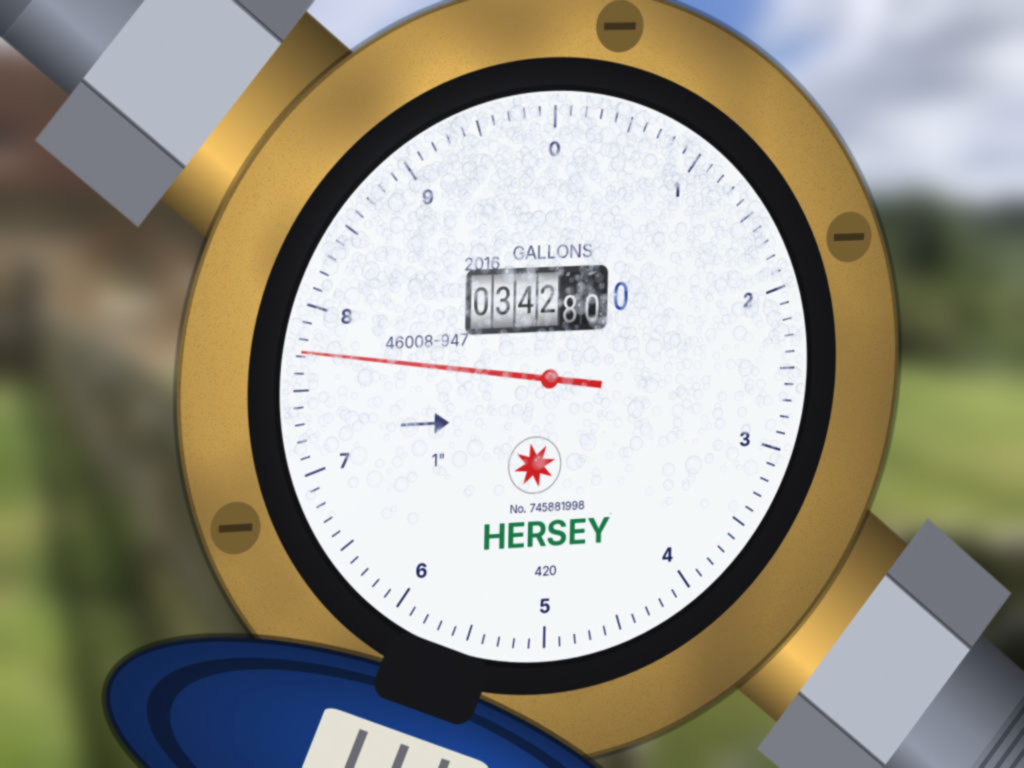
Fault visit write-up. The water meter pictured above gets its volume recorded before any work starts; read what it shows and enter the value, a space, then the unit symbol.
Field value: 342797.7 gal
